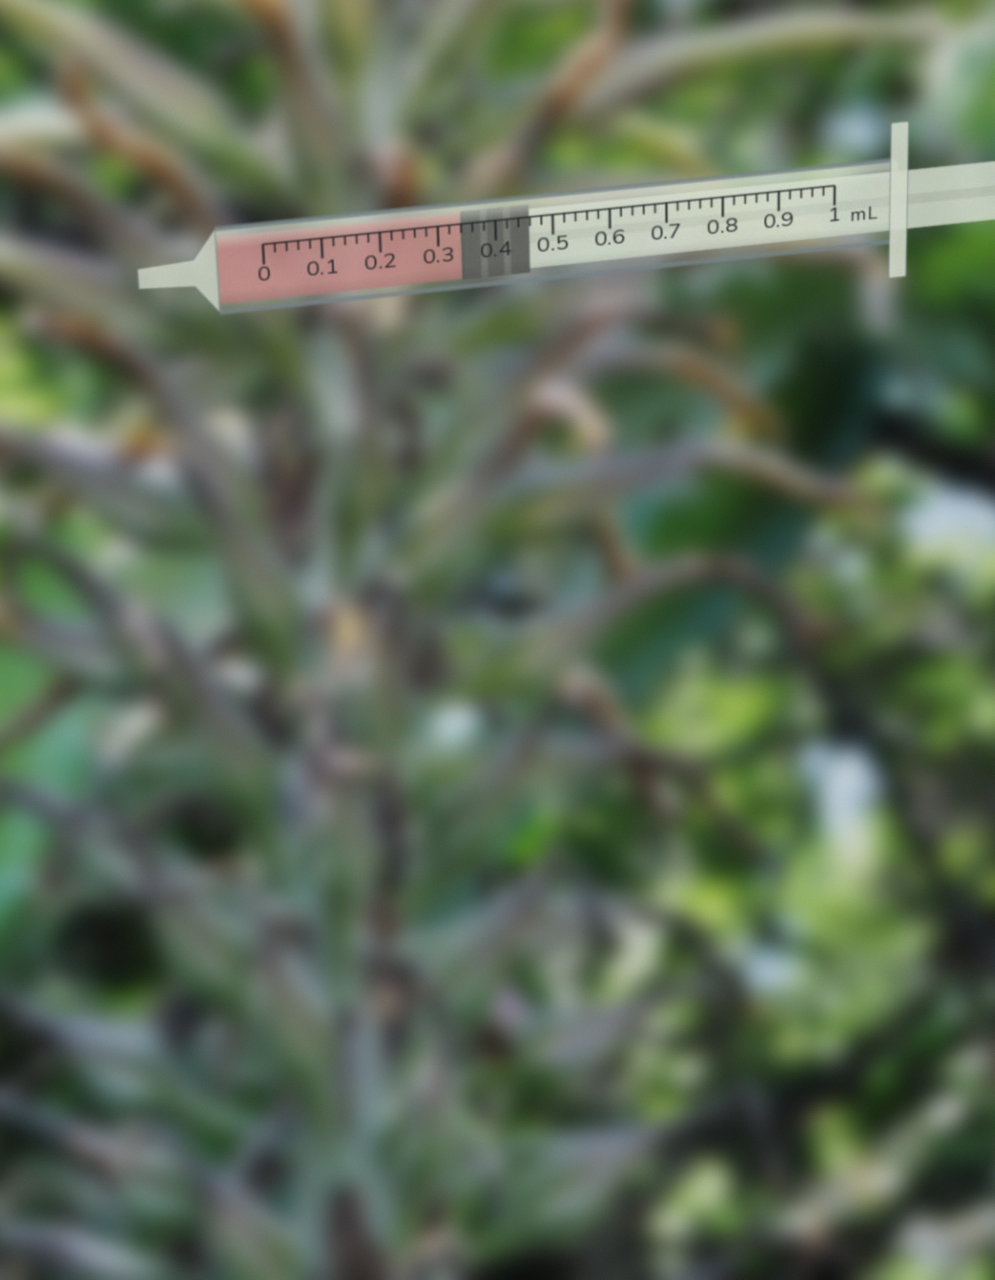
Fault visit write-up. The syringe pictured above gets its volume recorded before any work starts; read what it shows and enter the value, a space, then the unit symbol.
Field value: 0.34 mL
